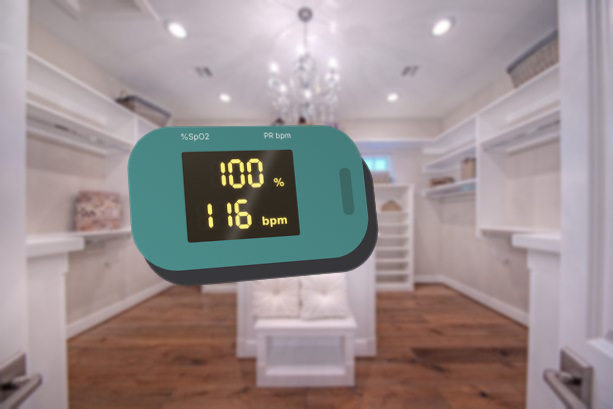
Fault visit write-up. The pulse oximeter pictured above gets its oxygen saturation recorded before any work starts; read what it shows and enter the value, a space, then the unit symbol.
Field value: 100 %
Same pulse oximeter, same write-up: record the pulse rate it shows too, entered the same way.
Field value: 116 bpm
